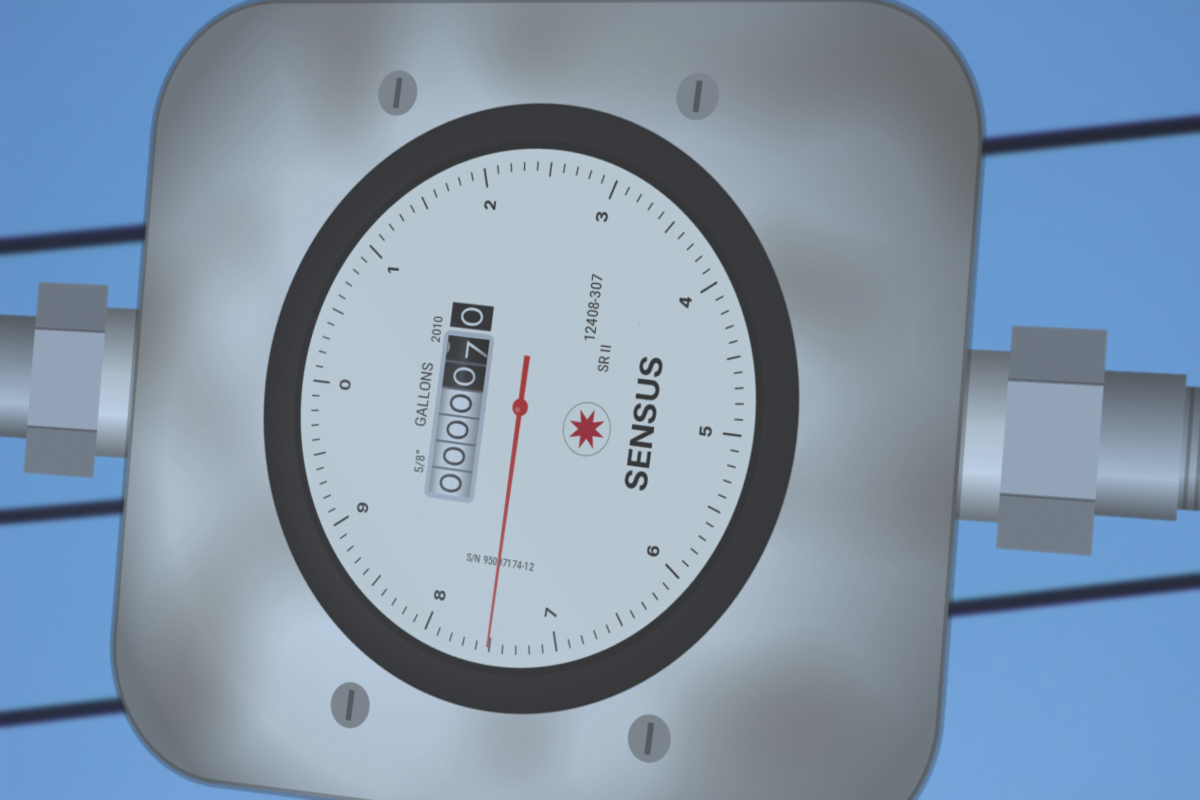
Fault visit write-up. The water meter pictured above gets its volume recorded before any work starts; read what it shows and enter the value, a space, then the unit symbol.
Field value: 67.5 gal
